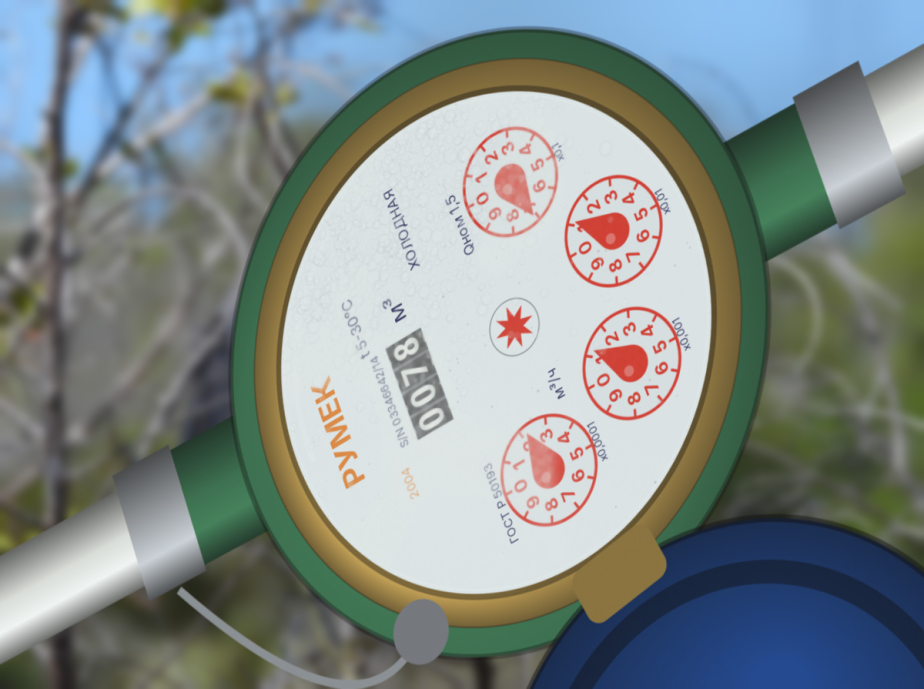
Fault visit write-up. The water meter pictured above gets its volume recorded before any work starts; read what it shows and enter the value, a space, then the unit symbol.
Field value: 78.7112 m³
